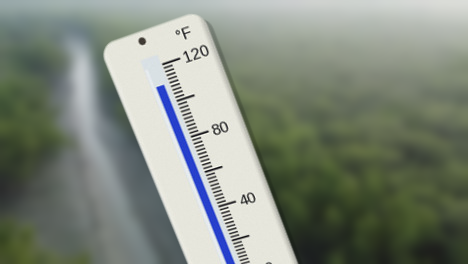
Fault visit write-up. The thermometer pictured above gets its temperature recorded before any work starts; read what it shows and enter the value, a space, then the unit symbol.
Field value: 110 °F
